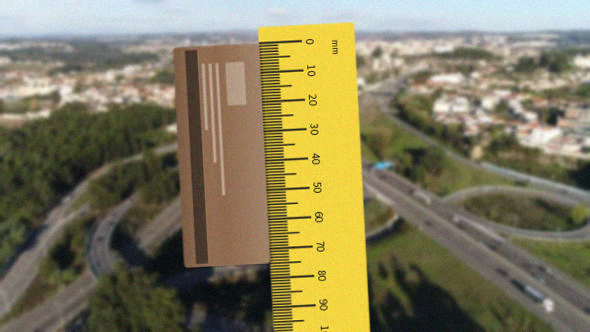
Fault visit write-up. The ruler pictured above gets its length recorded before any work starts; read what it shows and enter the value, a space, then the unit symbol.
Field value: 75 mm
